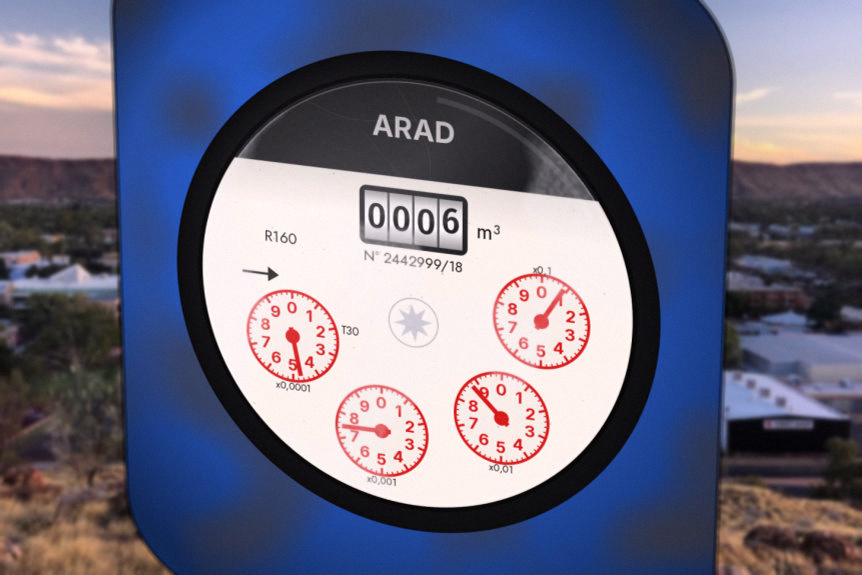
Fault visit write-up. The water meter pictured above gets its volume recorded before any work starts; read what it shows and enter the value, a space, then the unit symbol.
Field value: 6.0874 m³
